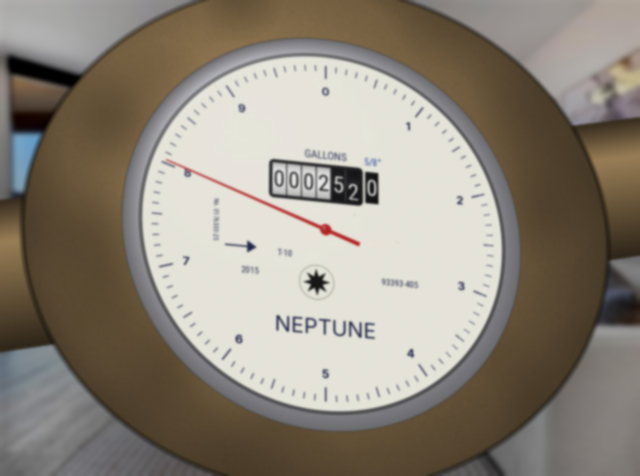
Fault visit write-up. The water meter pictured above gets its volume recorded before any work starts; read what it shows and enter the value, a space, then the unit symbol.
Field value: 2518.0 gal
